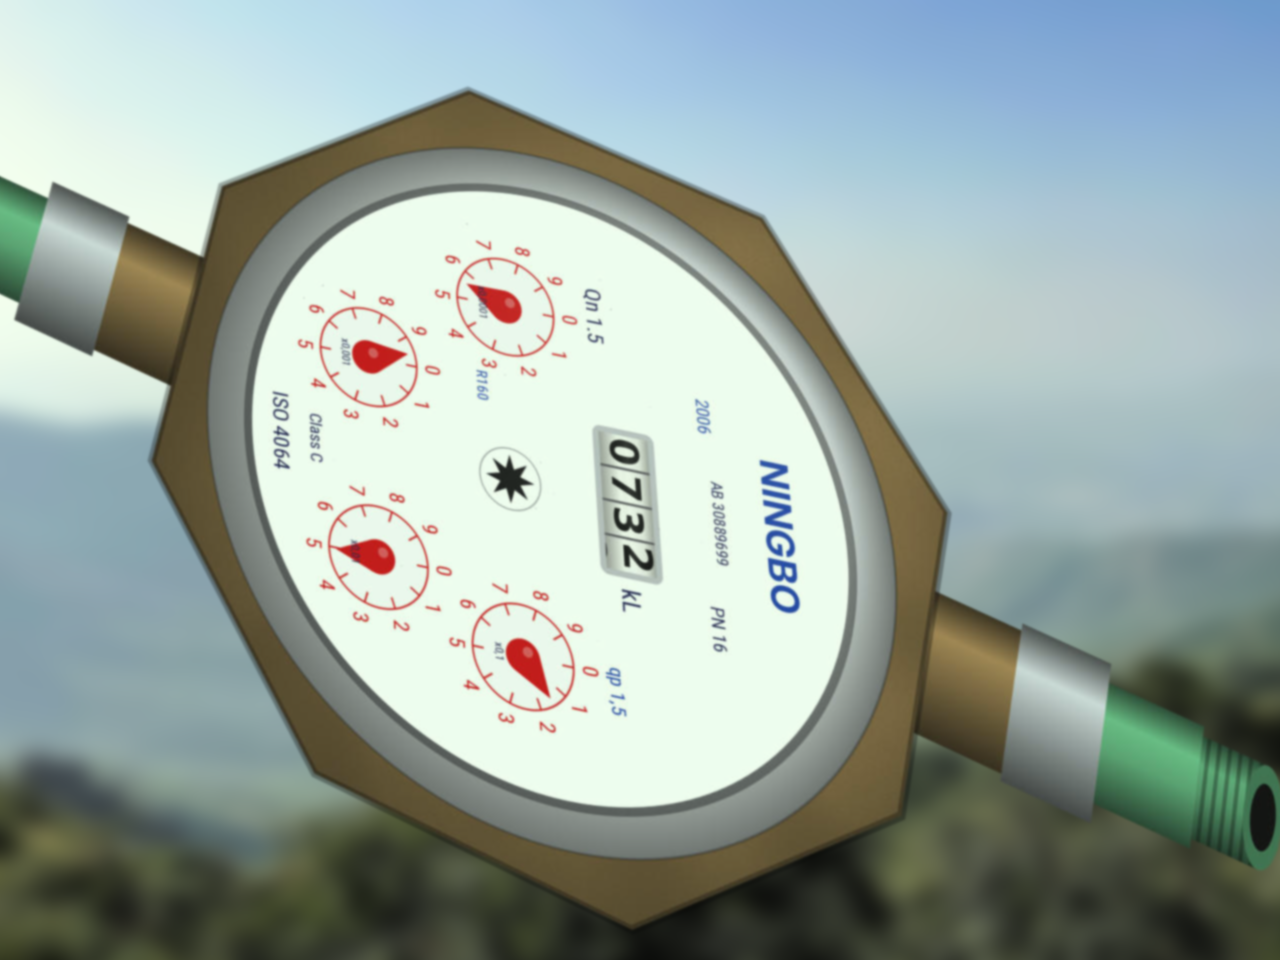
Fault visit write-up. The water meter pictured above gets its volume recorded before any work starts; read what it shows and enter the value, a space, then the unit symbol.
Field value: 732.1495 kL
